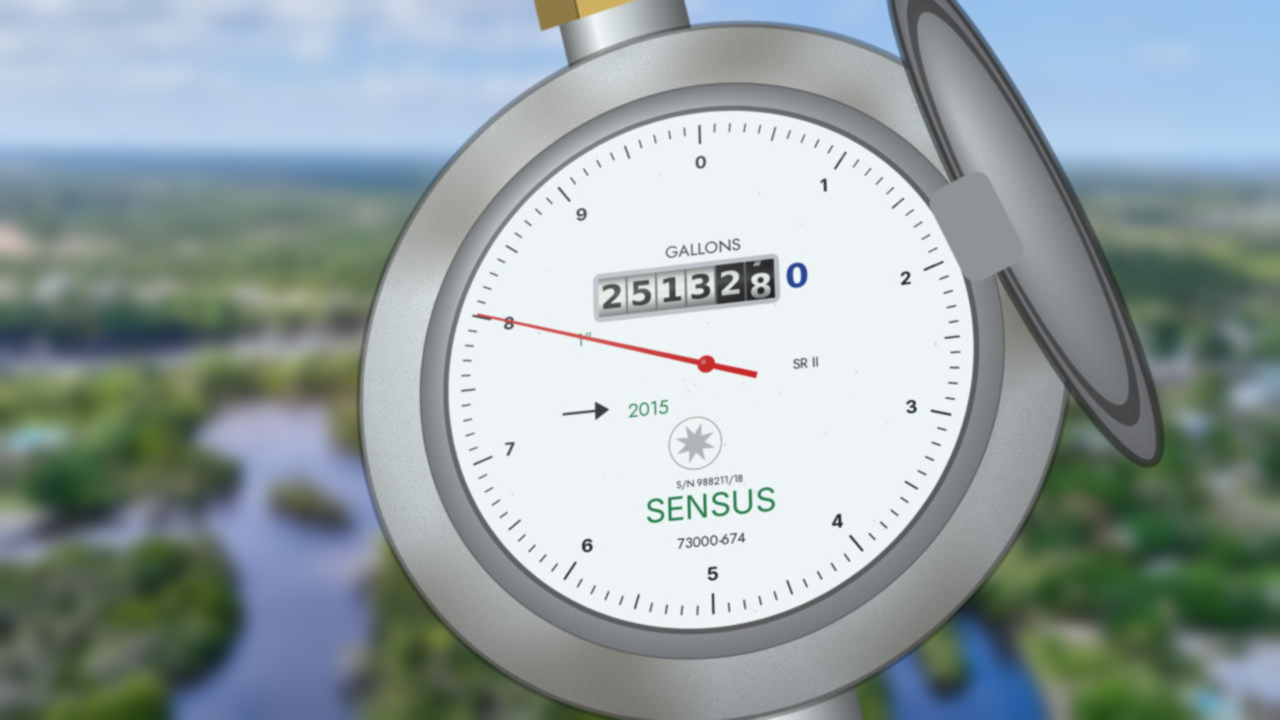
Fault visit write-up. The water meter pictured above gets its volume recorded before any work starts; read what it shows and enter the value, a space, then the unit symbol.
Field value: 2513278.0 gal
